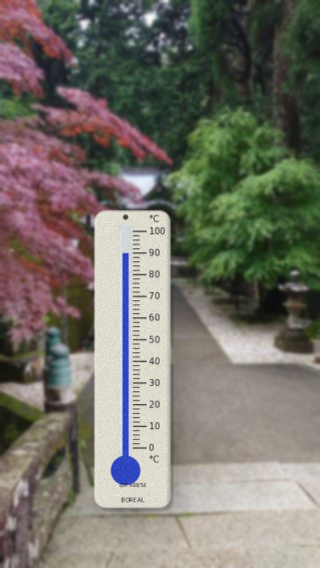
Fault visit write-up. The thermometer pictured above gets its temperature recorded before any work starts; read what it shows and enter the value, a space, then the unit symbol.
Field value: 90 °C
